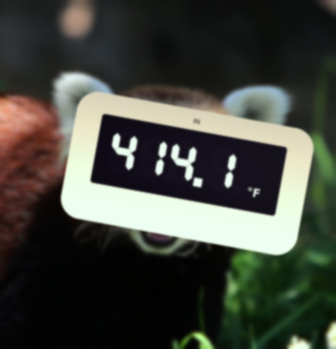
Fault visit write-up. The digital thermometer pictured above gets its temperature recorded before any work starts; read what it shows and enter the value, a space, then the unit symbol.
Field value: 414.1 °F
